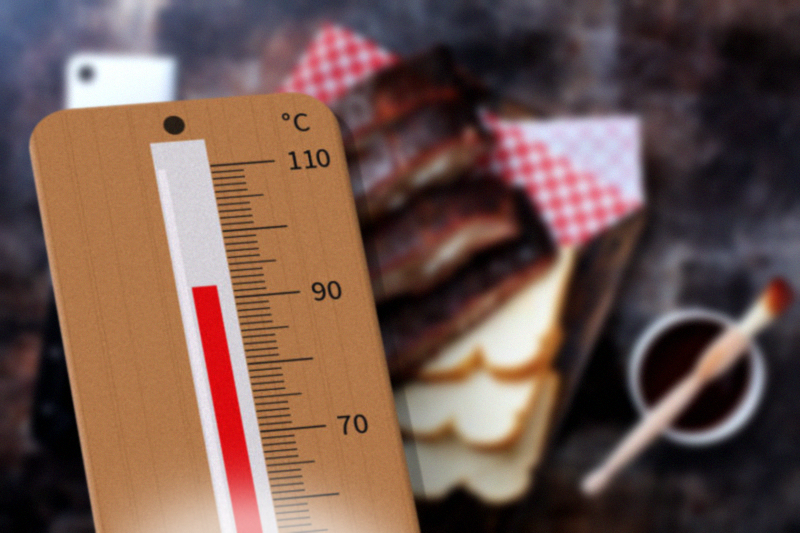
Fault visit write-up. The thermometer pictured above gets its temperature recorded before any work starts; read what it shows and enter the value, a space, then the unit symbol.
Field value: 92 °C
